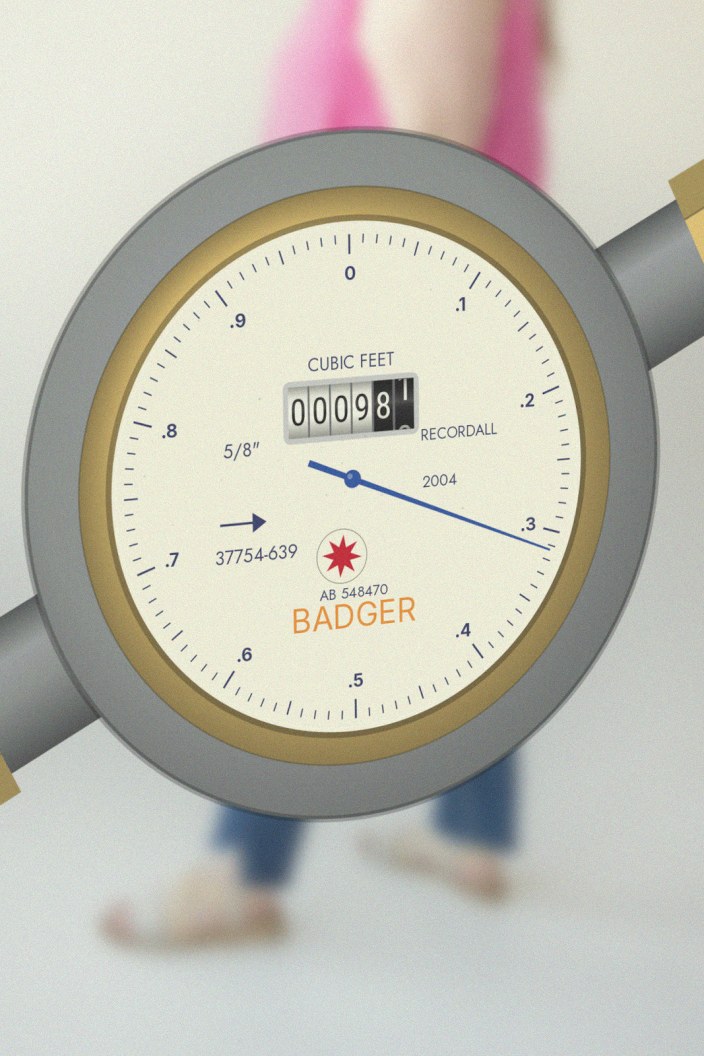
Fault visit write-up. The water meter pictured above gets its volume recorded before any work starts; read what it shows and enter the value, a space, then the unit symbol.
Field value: 981.31 ft³
